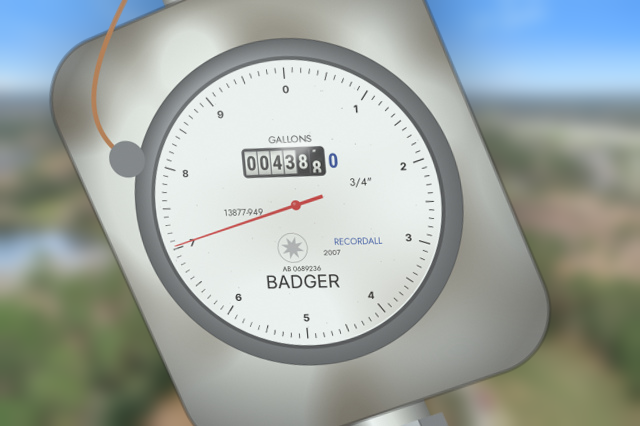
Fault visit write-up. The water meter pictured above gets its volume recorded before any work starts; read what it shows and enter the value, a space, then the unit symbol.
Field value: 43877.0 gal
